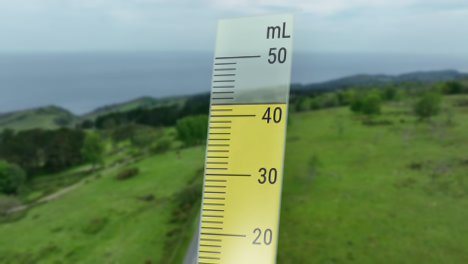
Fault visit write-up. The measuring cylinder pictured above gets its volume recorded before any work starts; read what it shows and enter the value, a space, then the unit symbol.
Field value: 42 mL
